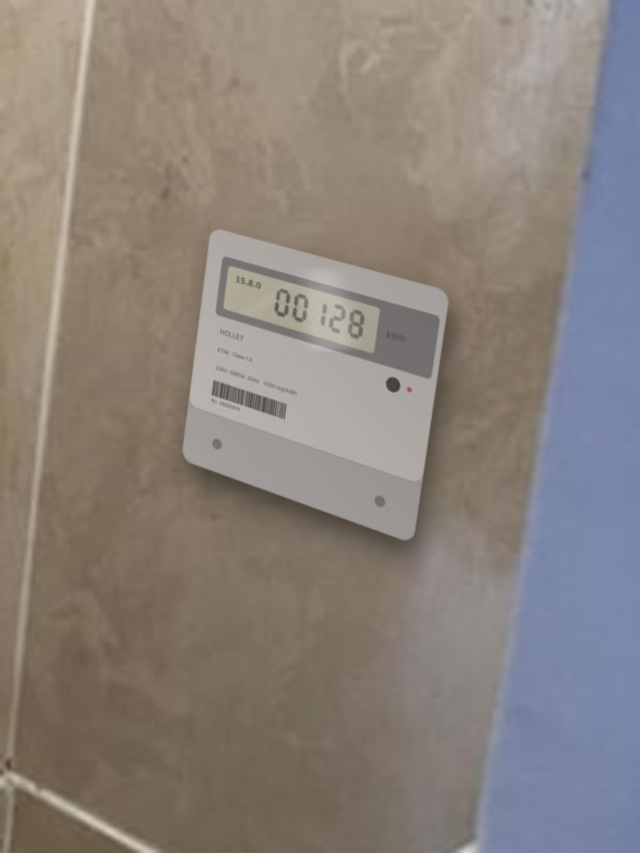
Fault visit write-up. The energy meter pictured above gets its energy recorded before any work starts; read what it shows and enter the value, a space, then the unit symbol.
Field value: 128 kWh
